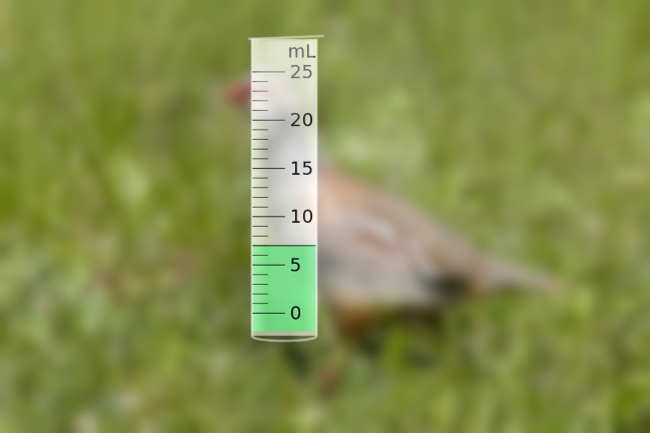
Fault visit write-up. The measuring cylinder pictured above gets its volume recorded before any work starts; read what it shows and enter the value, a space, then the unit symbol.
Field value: 7 mL
